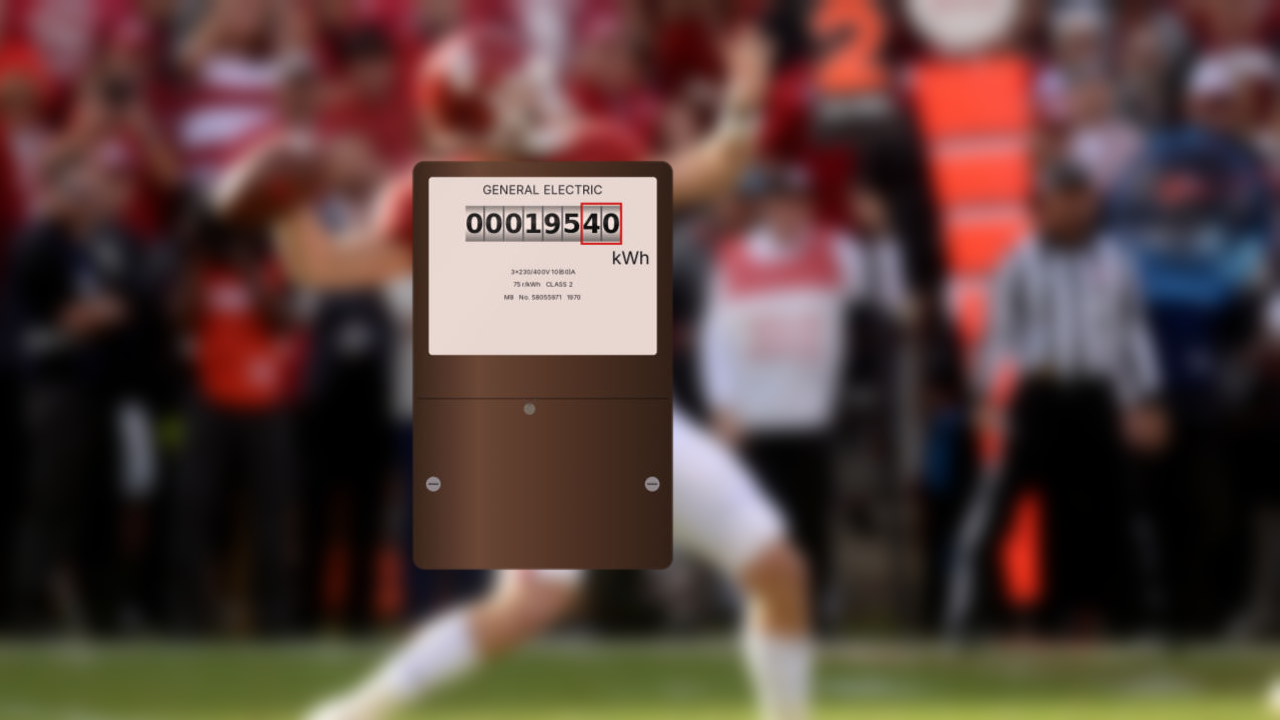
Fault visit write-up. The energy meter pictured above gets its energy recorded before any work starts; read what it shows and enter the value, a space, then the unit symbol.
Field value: 195.40 kWh
